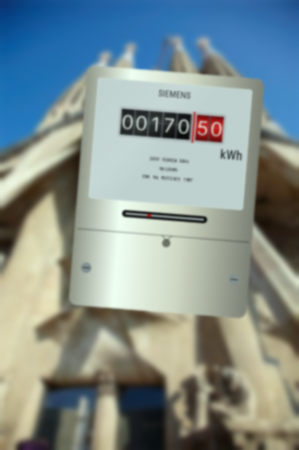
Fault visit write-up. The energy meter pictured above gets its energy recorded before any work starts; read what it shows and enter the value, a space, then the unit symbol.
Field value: 170.50 kWh
